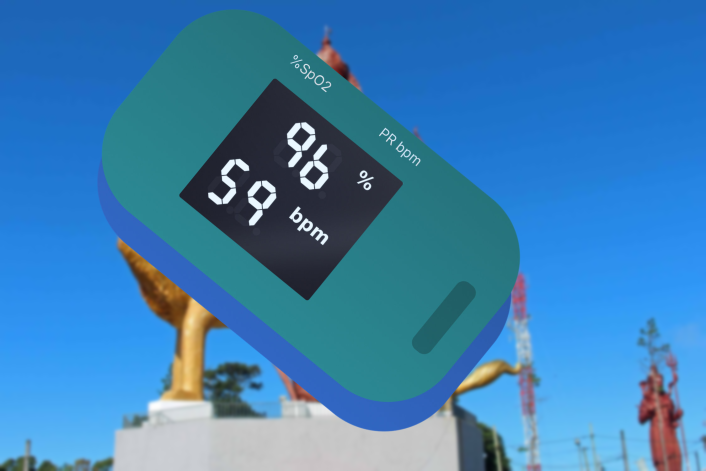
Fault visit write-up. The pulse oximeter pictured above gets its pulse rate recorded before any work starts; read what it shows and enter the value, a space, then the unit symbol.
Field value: 59 bpm
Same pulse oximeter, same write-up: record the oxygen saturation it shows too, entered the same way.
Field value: 96 %
